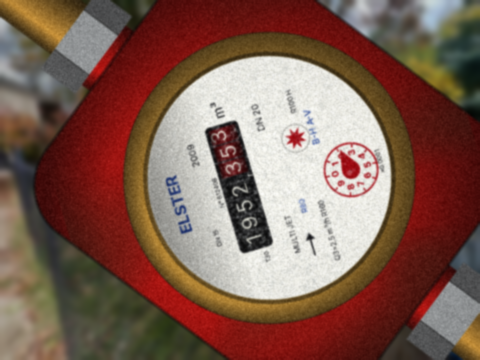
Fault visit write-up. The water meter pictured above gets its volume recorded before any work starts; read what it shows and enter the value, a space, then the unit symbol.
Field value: 1952.3532 m³
